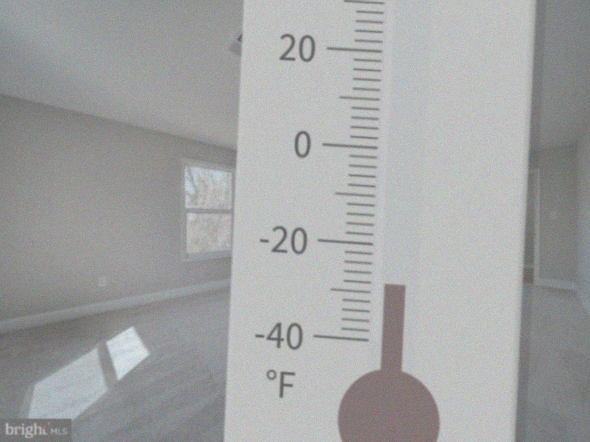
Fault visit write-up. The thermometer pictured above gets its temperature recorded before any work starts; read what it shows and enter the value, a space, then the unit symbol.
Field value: -28 °F
